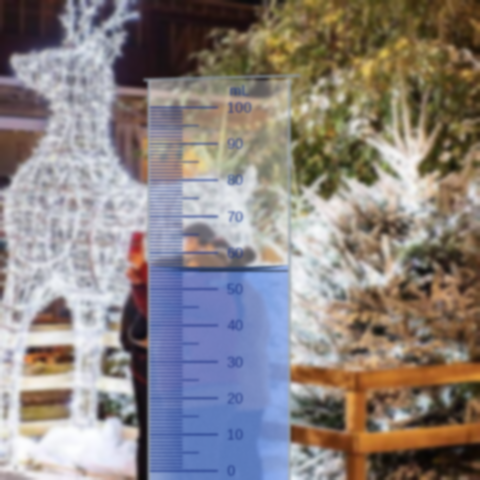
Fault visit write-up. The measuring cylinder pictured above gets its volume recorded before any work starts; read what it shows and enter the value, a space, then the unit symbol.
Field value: 55 mL
